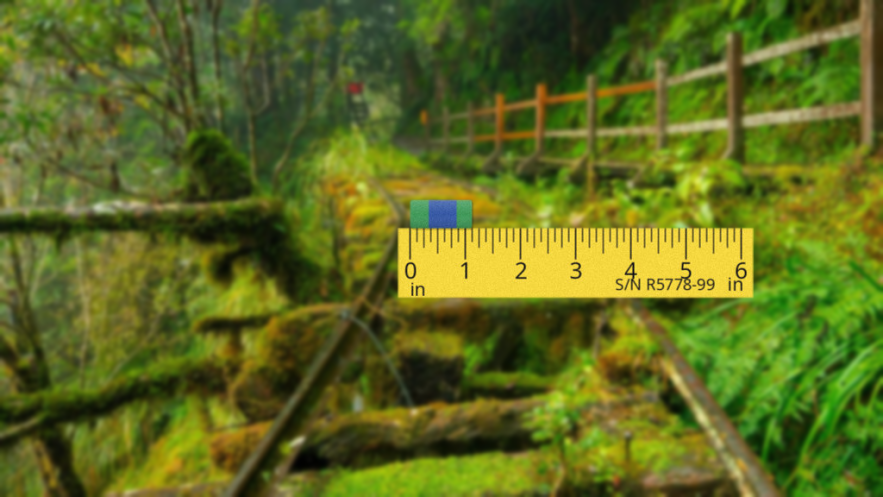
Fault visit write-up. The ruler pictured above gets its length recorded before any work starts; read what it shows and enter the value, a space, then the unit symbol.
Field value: 1.125 in
